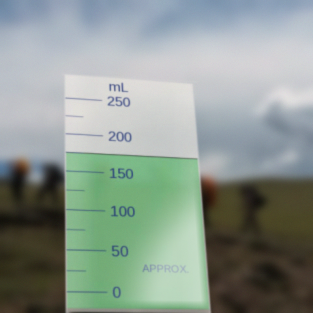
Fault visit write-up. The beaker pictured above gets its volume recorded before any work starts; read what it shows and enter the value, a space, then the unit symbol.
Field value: 175 mL
